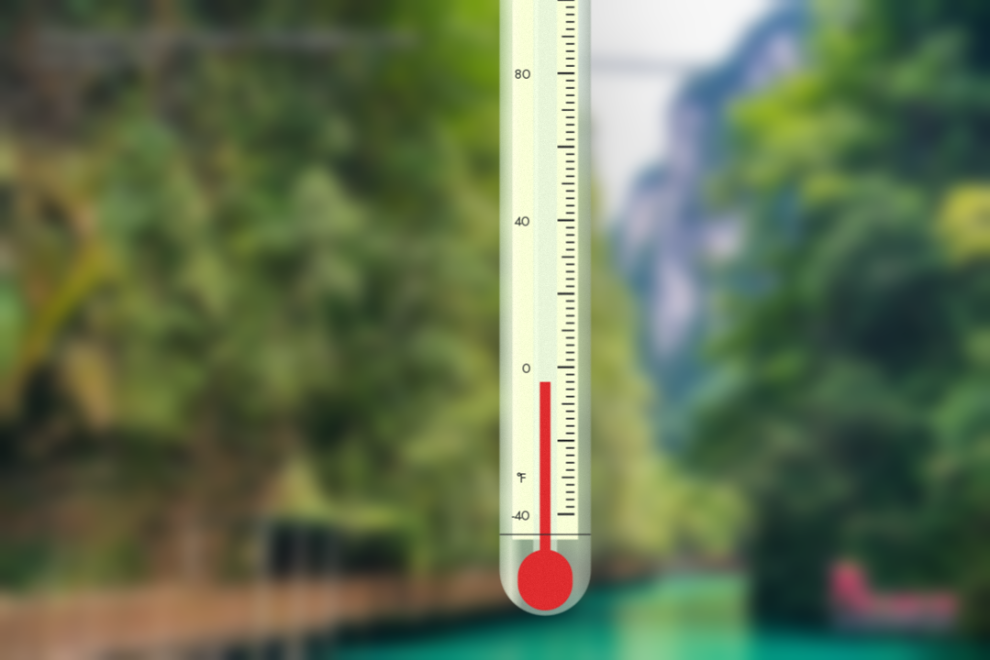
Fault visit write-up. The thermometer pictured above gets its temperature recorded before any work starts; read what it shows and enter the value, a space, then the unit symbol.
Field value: -4 °F
